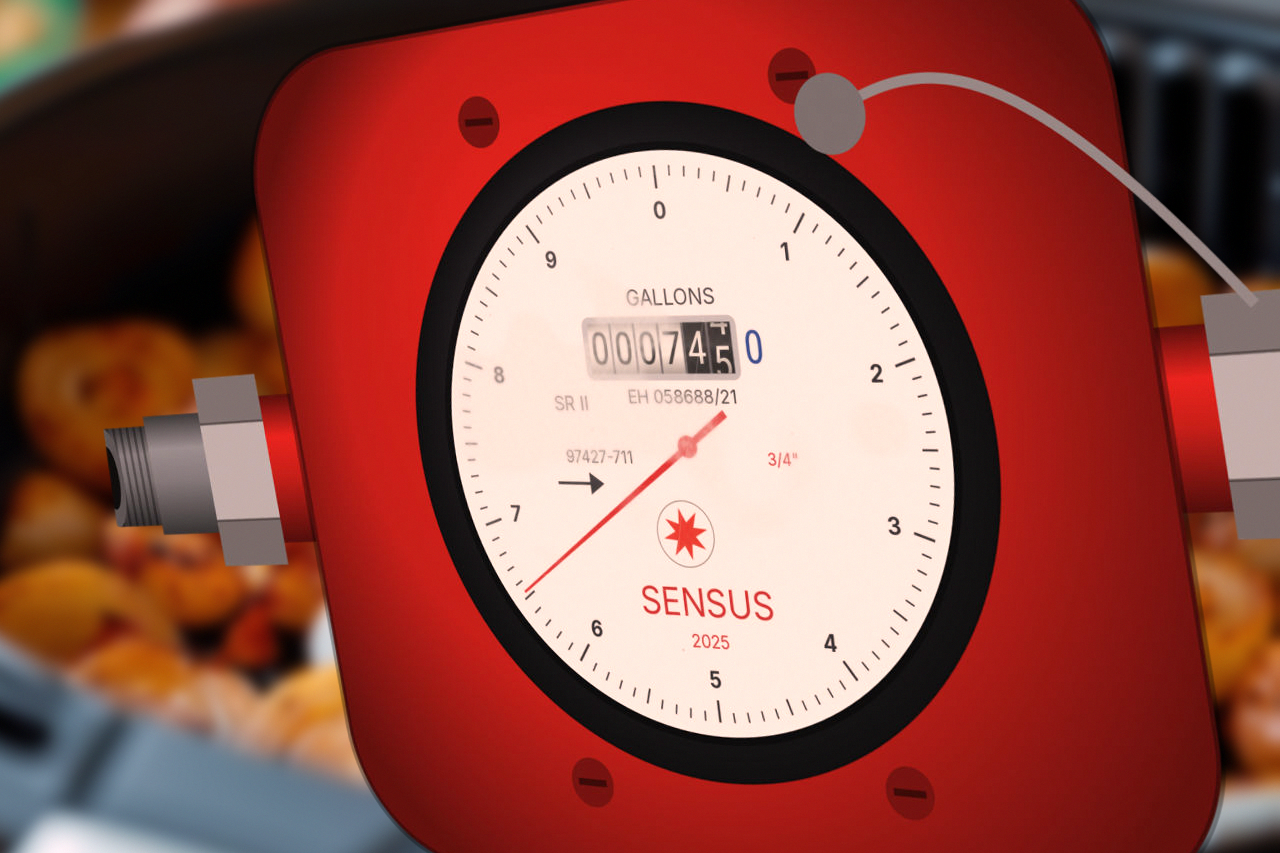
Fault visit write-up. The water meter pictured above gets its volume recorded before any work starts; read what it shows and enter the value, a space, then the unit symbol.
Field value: 7446.5 gal
